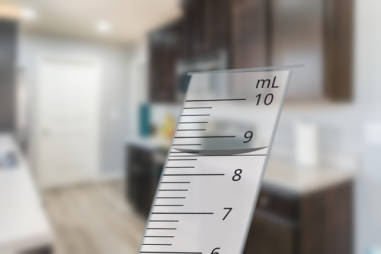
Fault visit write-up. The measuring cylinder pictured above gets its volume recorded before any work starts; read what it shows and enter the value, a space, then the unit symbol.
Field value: 8.5 mL
